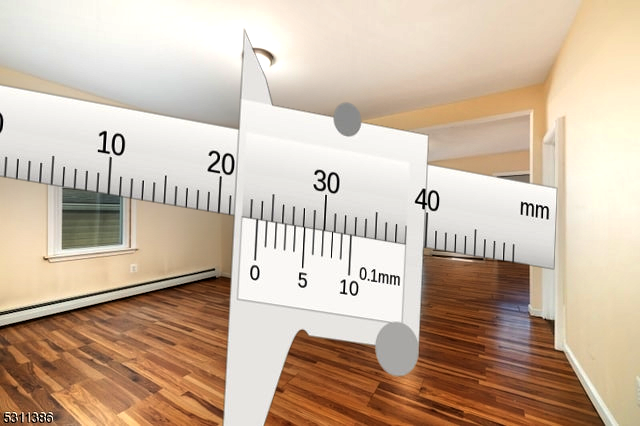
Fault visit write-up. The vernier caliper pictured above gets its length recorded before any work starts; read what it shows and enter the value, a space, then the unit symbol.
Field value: 23.6 mm
